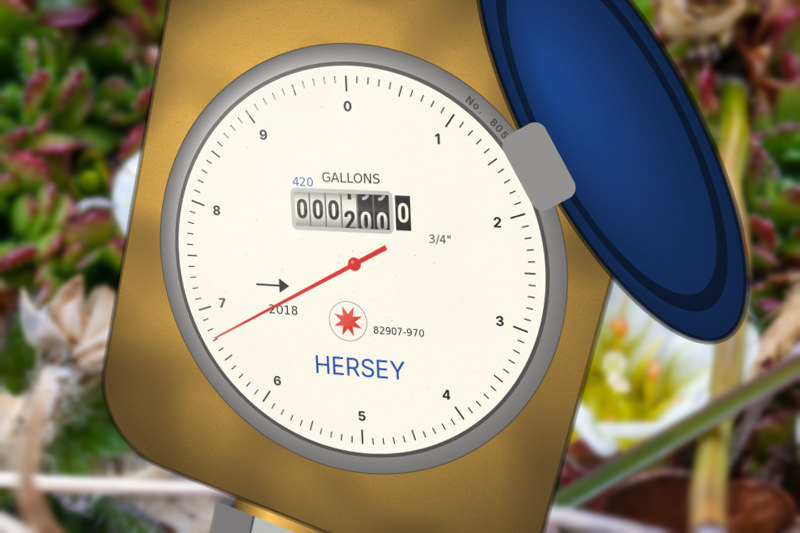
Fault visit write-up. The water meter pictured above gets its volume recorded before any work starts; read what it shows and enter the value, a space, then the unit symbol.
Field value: 1996.7 gal
